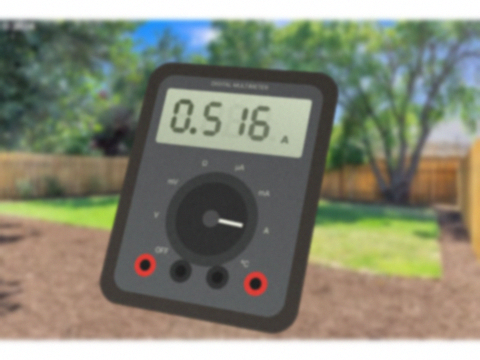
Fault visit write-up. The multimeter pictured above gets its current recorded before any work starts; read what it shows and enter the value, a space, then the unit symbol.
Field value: 0.516 A
